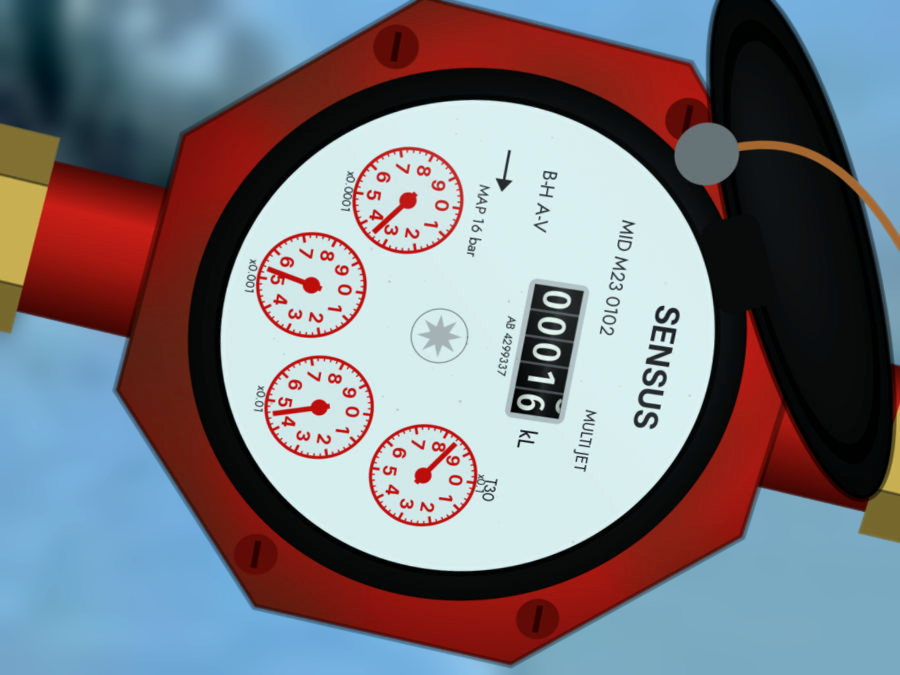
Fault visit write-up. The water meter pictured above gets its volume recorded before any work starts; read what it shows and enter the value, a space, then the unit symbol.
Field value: 15.8453 kL
